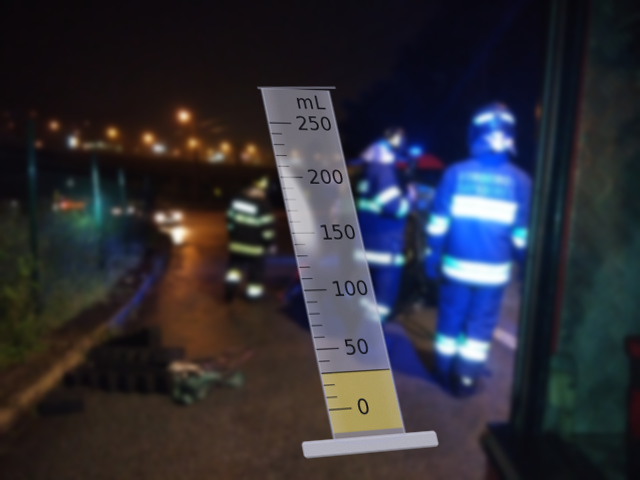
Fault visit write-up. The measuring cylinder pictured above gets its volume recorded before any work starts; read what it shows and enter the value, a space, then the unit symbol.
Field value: 30 mL
